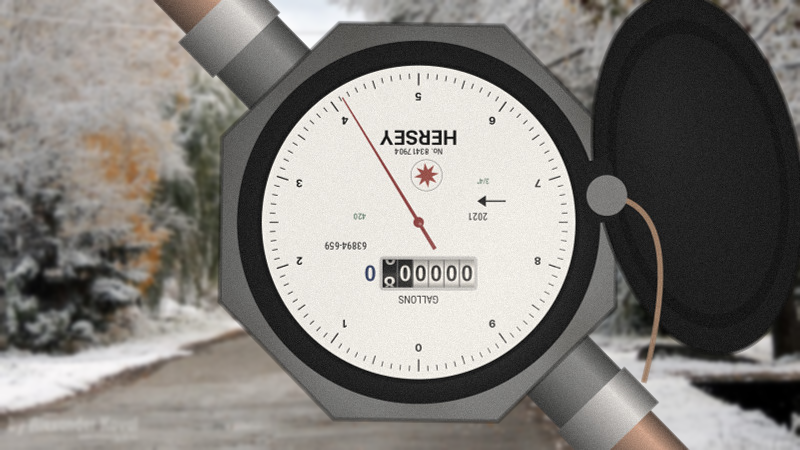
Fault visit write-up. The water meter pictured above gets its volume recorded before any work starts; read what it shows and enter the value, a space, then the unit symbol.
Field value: 84.1 gal
